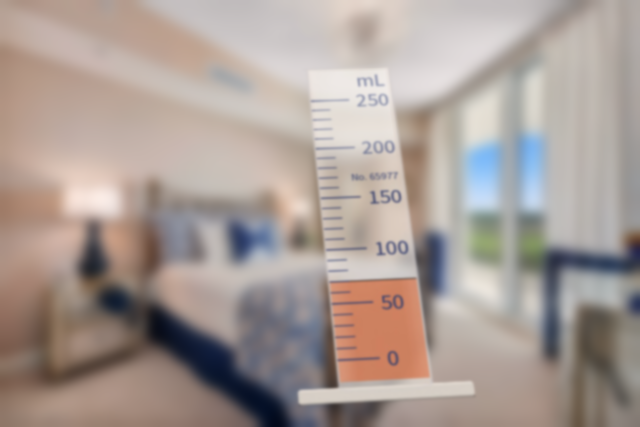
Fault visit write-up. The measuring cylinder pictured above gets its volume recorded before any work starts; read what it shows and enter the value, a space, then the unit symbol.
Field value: 70 mL
